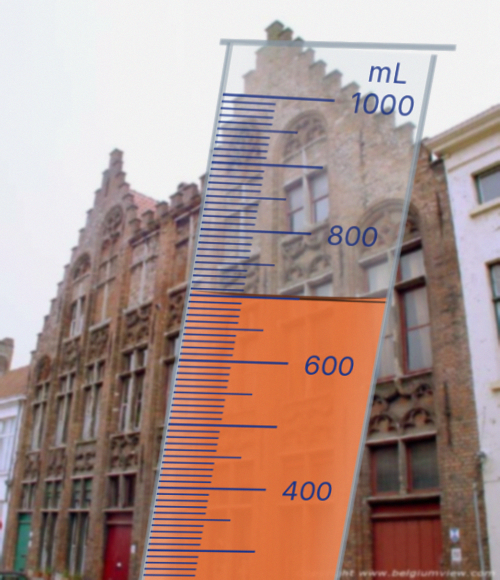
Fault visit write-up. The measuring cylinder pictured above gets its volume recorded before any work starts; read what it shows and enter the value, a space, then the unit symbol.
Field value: 700 mL
